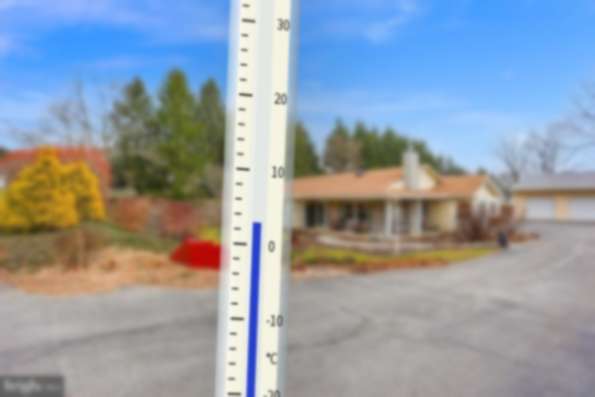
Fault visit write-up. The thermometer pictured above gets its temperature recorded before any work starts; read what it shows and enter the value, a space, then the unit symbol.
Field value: 3 °C
